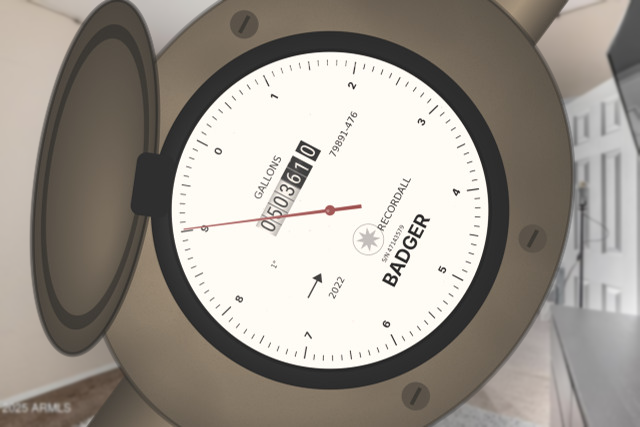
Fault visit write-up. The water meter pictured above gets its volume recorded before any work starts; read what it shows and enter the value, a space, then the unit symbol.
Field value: 503609.0 gal
